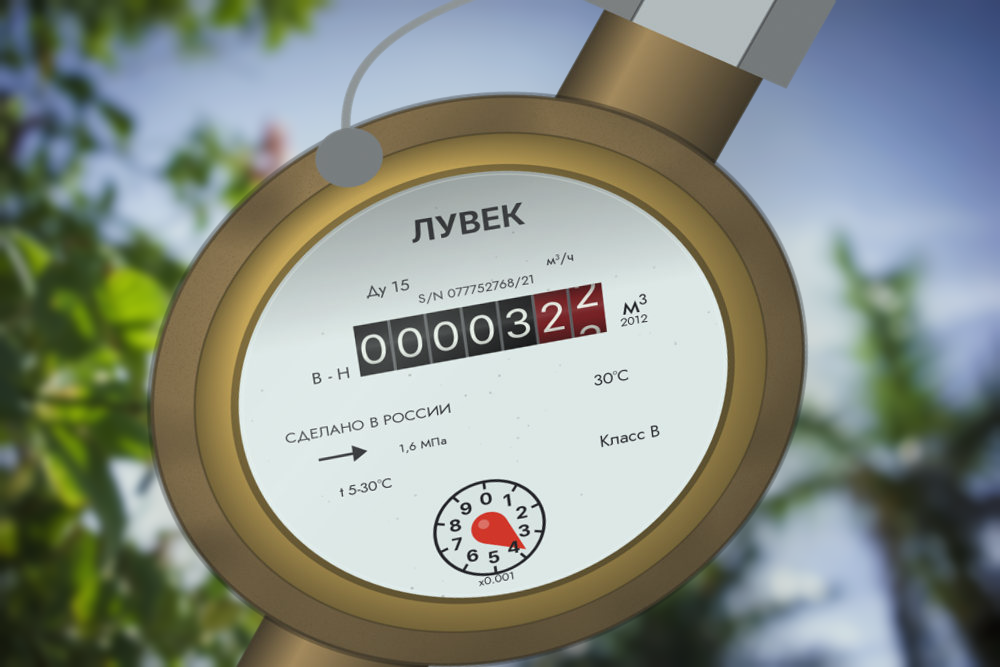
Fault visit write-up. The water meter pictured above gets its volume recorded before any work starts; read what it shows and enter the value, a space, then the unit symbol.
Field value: 3.223 m³
